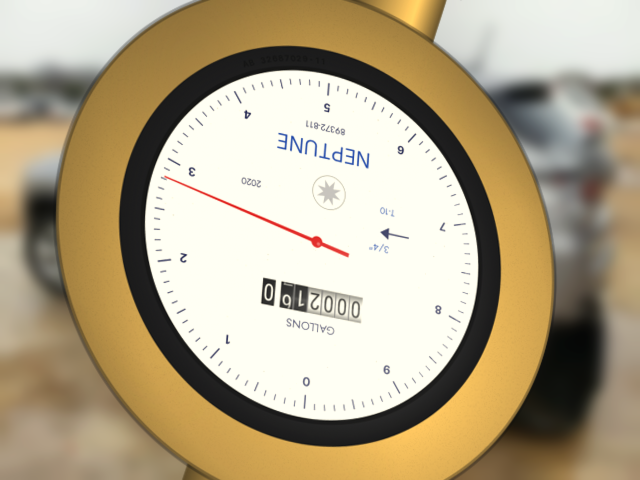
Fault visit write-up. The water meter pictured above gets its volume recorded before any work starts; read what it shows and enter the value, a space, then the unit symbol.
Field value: 2162.8 gal
